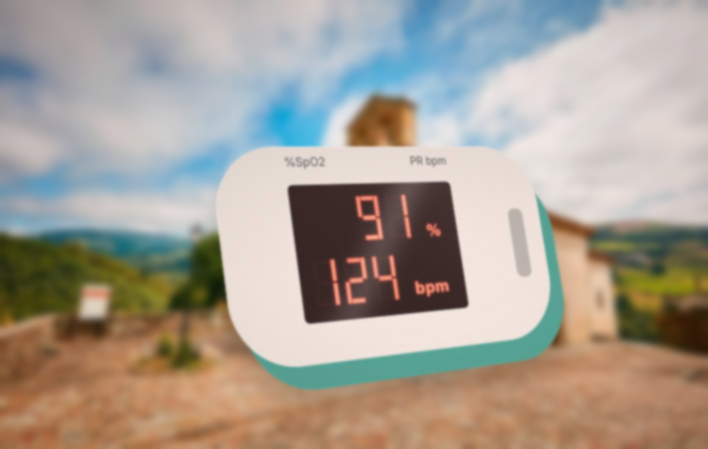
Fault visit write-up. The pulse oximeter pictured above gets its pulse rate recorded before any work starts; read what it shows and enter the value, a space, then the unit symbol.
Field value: 124 bpm
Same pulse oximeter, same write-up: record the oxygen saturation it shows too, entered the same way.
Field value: 91 %
